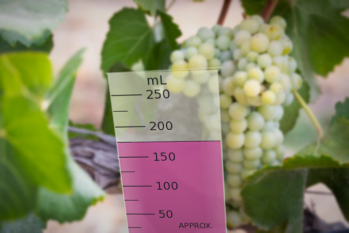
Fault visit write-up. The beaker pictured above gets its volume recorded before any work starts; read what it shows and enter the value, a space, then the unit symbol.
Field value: 175 mL
